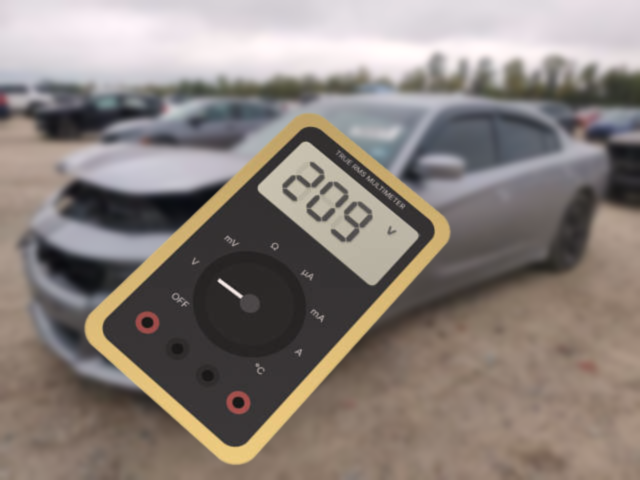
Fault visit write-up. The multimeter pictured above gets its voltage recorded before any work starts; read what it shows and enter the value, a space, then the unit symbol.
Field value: 209 V
